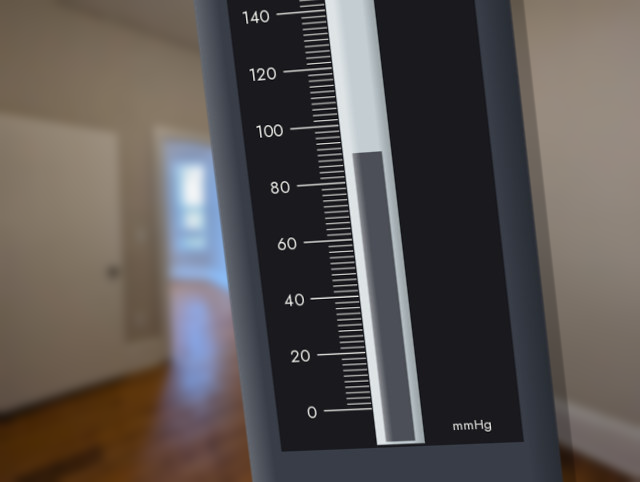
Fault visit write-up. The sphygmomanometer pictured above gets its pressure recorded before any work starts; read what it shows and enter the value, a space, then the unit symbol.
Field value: 90 mmHg
